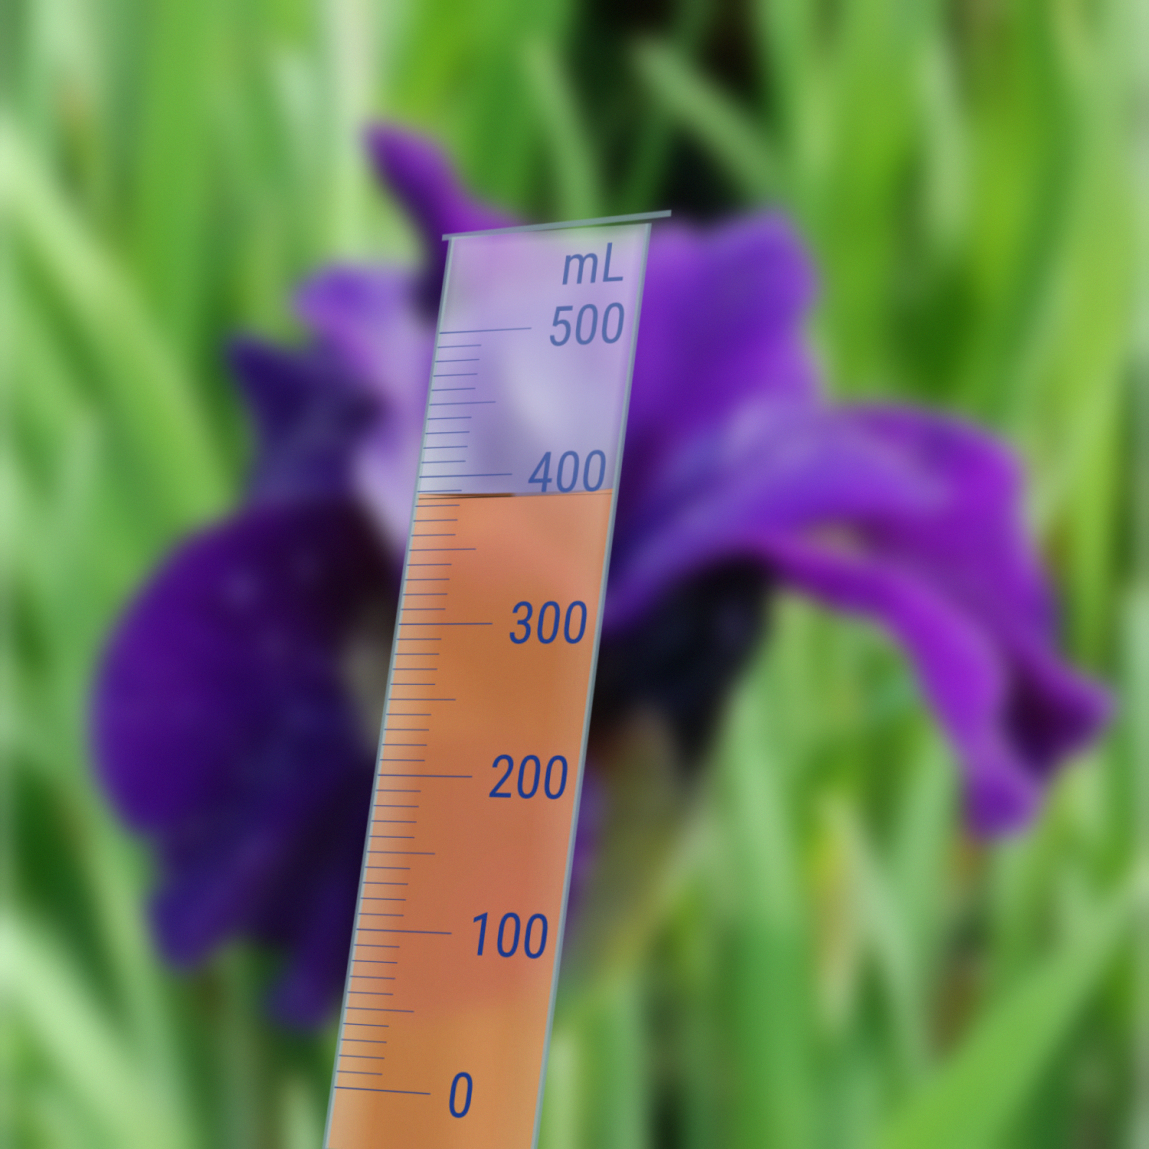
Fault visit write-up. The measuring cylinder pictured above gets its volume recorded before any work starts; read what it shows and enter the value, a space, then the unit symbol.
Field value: 385 mL
